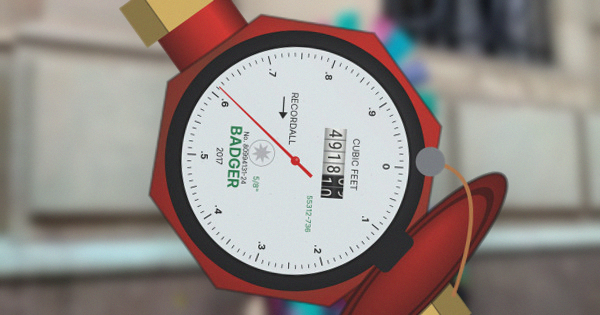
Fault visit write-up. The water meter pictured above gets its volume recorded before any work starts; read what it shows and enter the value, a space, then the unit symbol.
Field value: 491809.61 ft³
